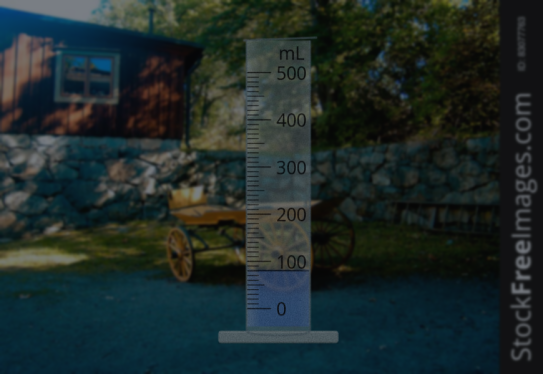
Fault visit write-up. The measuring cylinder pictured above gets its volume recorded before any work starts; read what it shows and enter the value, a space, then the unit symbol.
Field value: 80 mL
